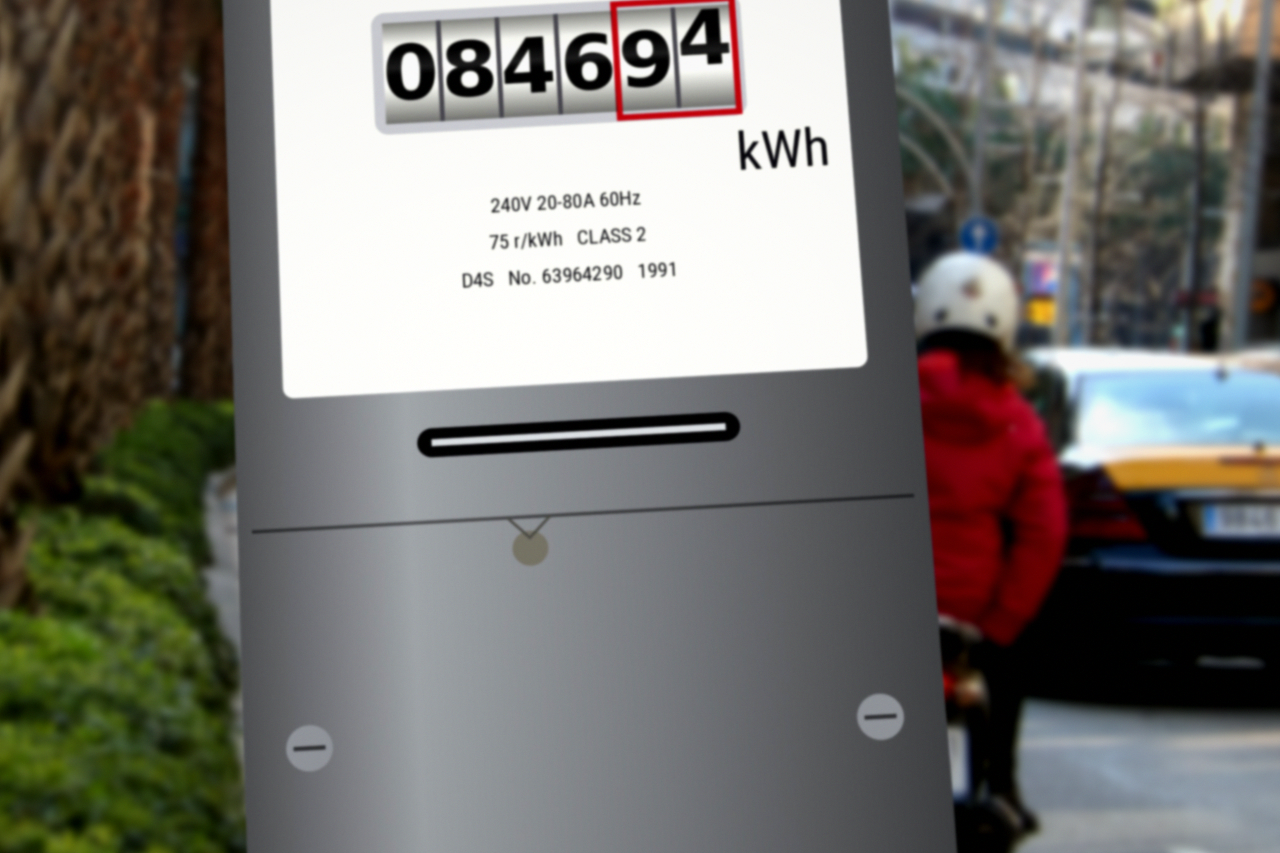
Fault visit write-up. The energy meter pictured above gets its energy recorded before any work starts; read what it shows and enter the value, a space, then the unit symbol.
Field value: 846.94 kWh
